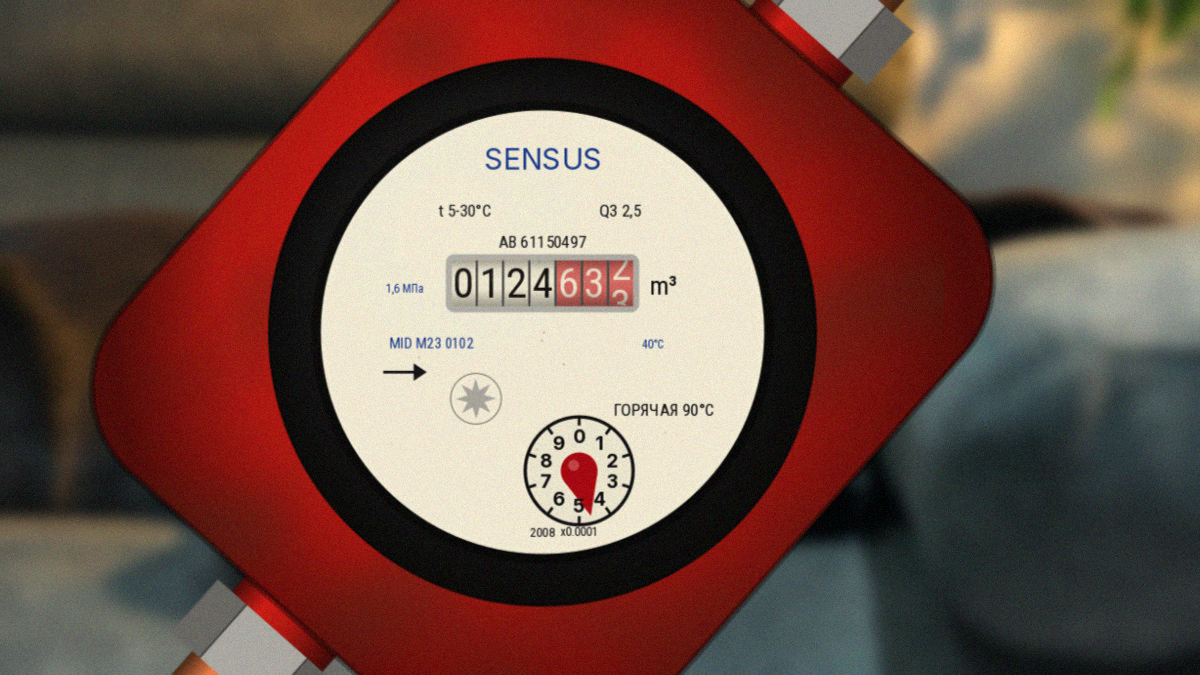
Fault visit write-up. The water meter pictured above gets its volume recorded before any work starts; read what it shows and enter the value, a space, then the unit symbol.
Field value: 124.6324 m³
